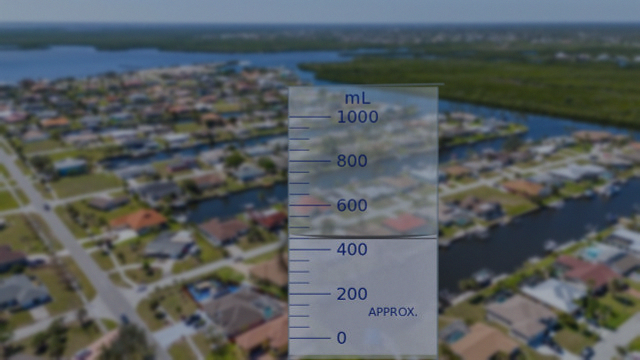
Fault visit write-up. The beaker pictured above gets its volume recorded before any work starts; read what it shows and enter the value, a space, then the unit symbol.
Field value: 450 mL
